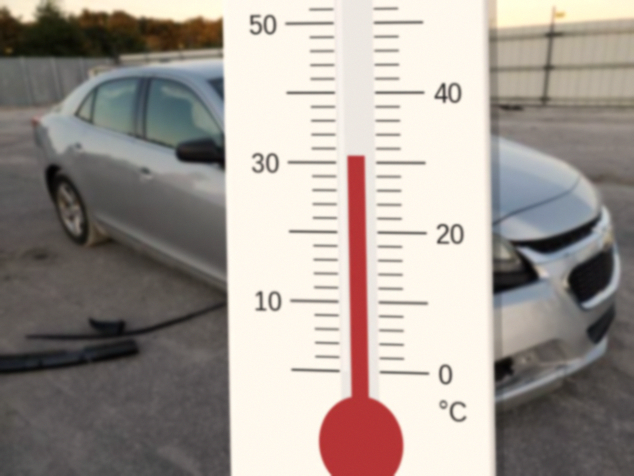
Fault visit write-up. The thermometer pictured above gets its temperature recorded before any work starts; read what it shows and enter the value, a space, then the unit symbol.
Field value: 31 °C
